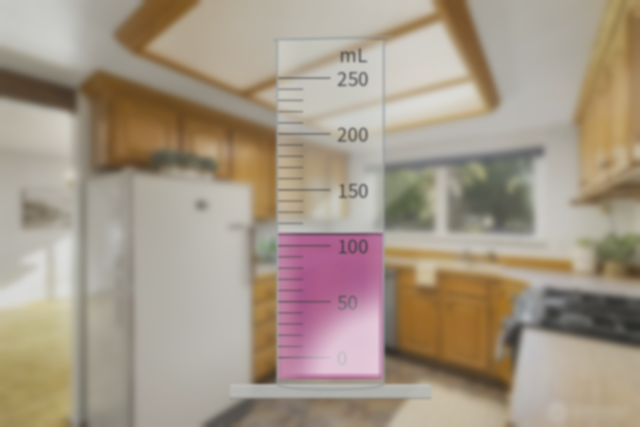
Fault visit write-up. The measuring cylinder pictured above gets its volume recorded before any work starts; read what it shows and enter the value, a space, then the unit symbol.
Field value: 110 mL
